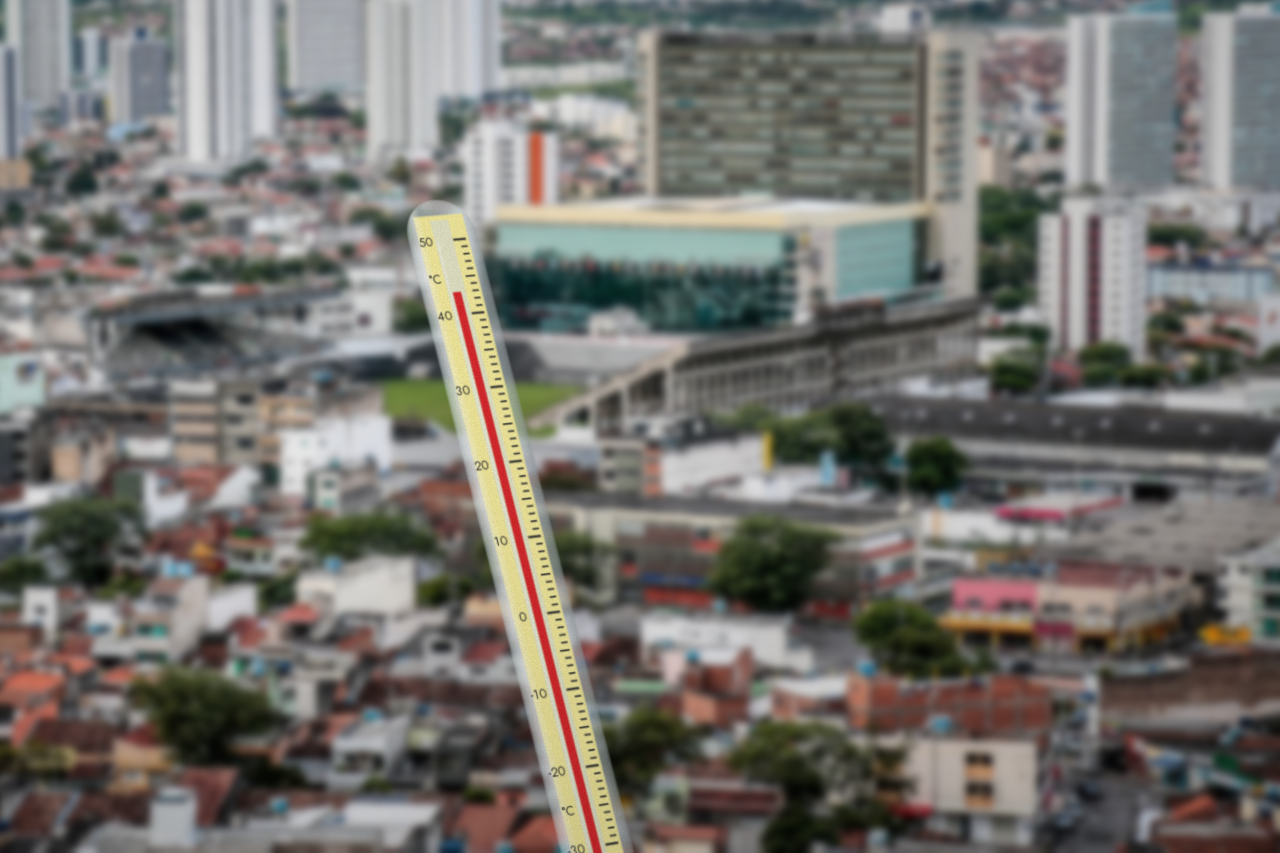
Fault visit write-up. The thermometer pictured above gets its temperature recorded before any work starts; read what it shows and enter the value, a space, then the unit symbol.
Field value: 43 °C
